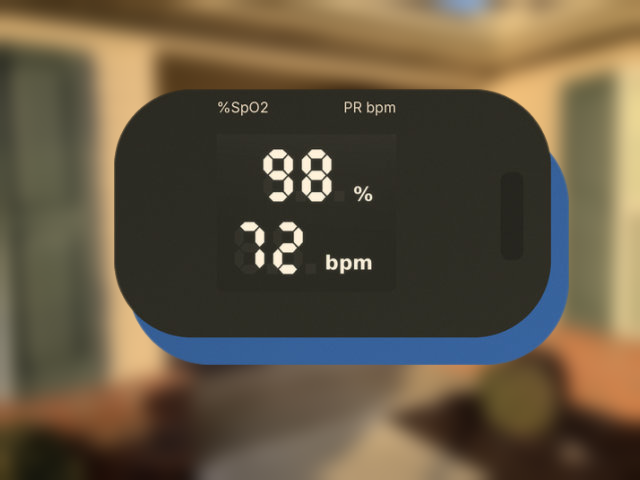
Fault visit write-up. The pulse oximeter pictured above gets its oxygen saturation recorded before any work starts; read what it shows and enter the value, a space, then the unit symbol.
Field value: 98 %
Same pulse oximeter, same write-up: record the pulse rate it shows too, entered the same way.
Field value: 72 bpm
